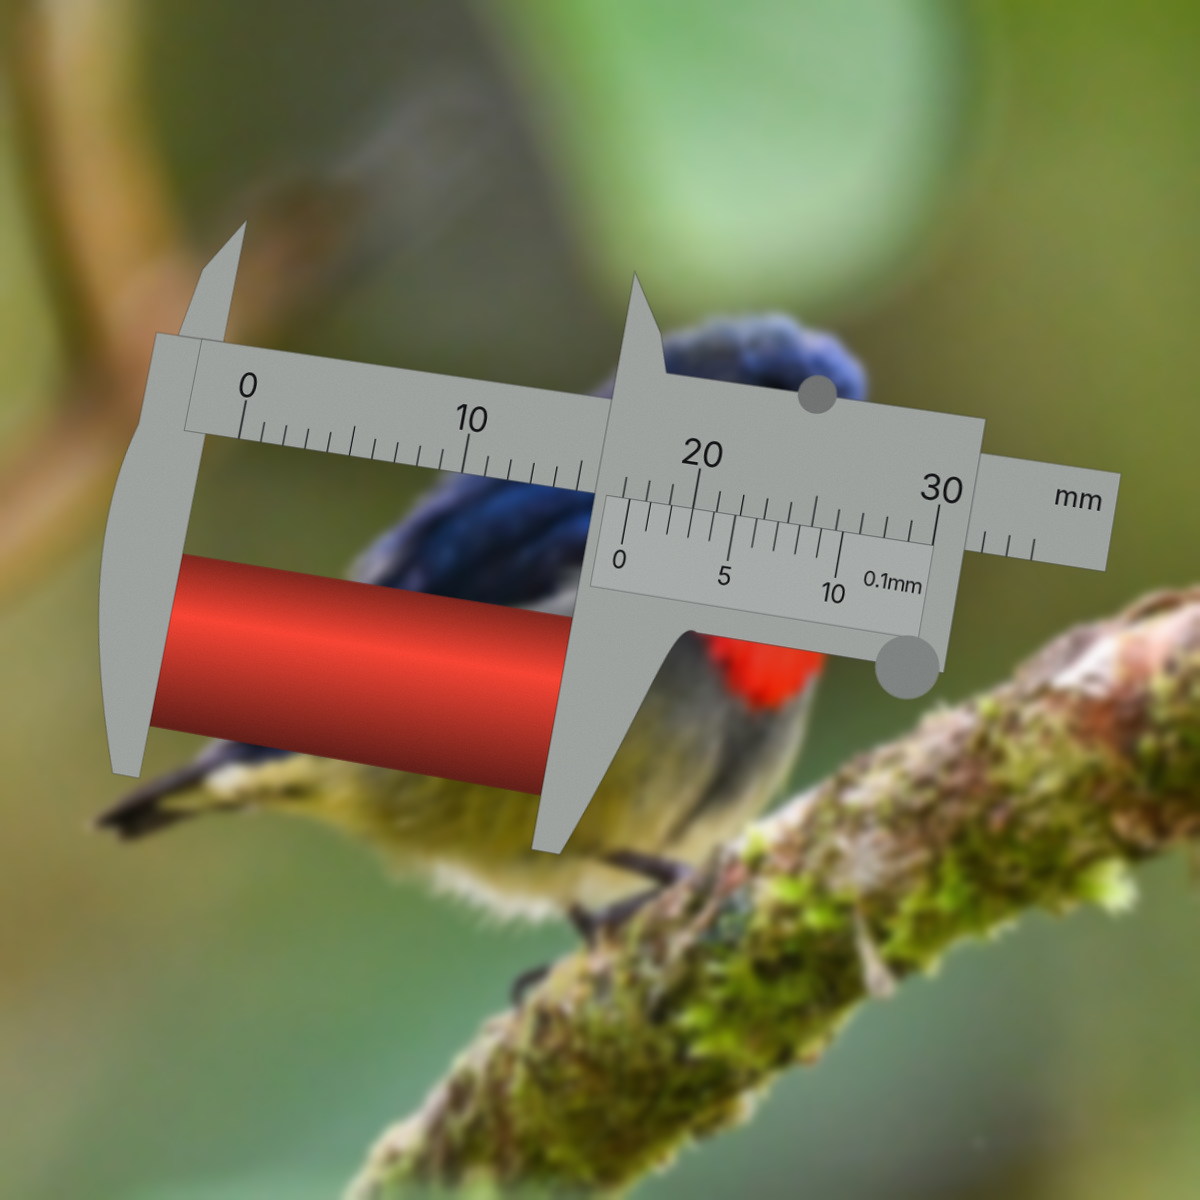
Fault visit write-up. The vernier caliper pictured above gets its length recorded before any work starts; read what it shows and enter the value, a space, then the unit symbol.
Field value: 17.3 mm
